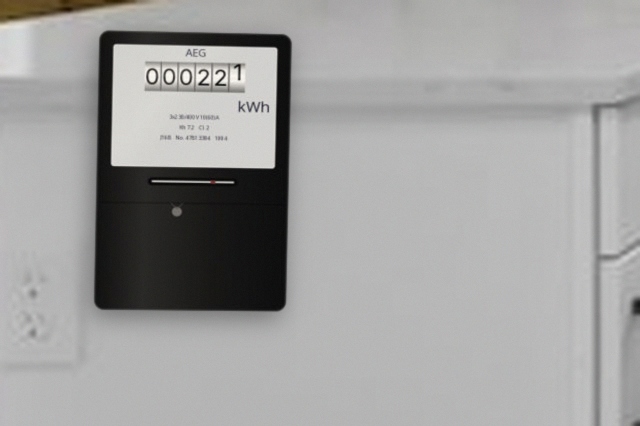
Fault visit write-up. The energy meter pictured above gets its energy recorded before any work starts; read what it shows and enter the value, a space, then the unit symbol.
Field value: 221 kWh
